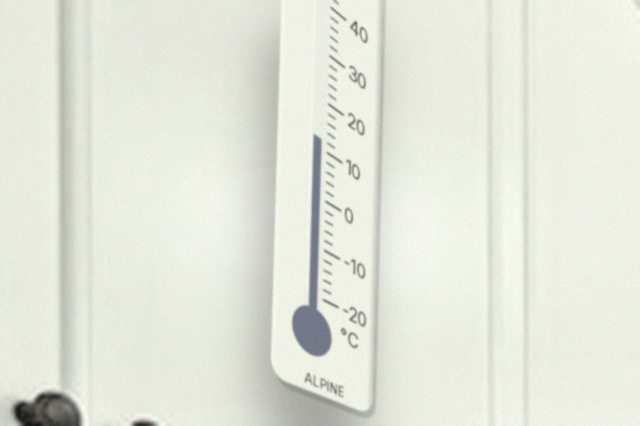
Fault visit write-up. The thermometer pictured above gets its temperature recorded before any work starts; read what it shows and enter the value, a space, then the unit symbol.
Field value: 12 °C
